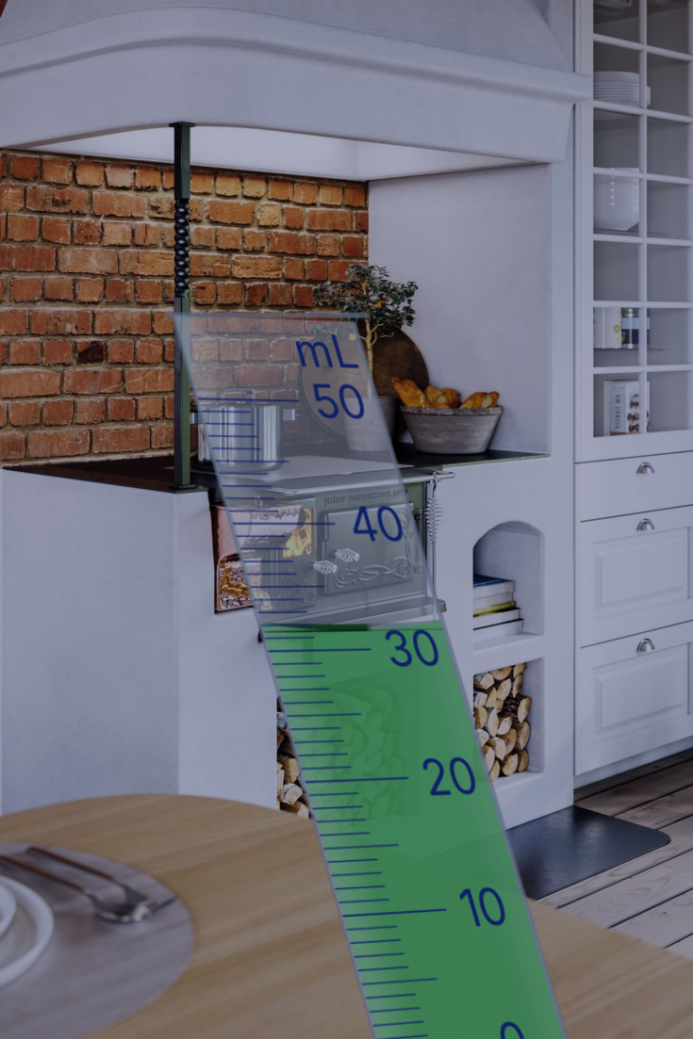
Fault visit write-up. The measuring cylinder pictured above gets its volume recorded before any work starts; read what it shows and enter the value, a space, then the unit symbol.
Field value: 31.5 mL
